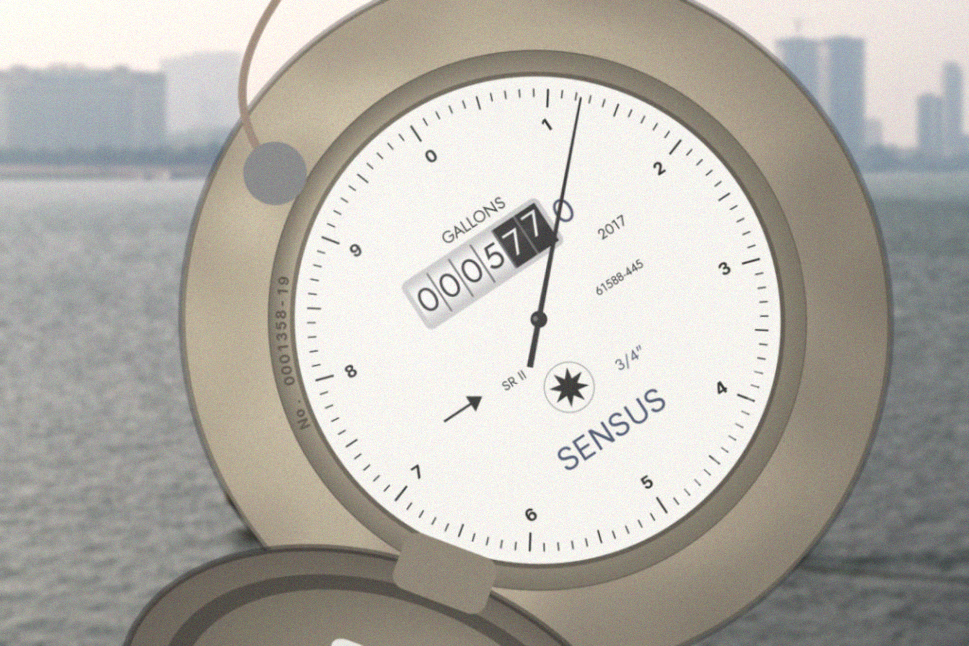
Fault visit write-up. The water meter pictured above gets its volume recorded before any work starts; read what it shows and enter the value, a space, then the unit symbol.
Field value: 5771.2 gal
